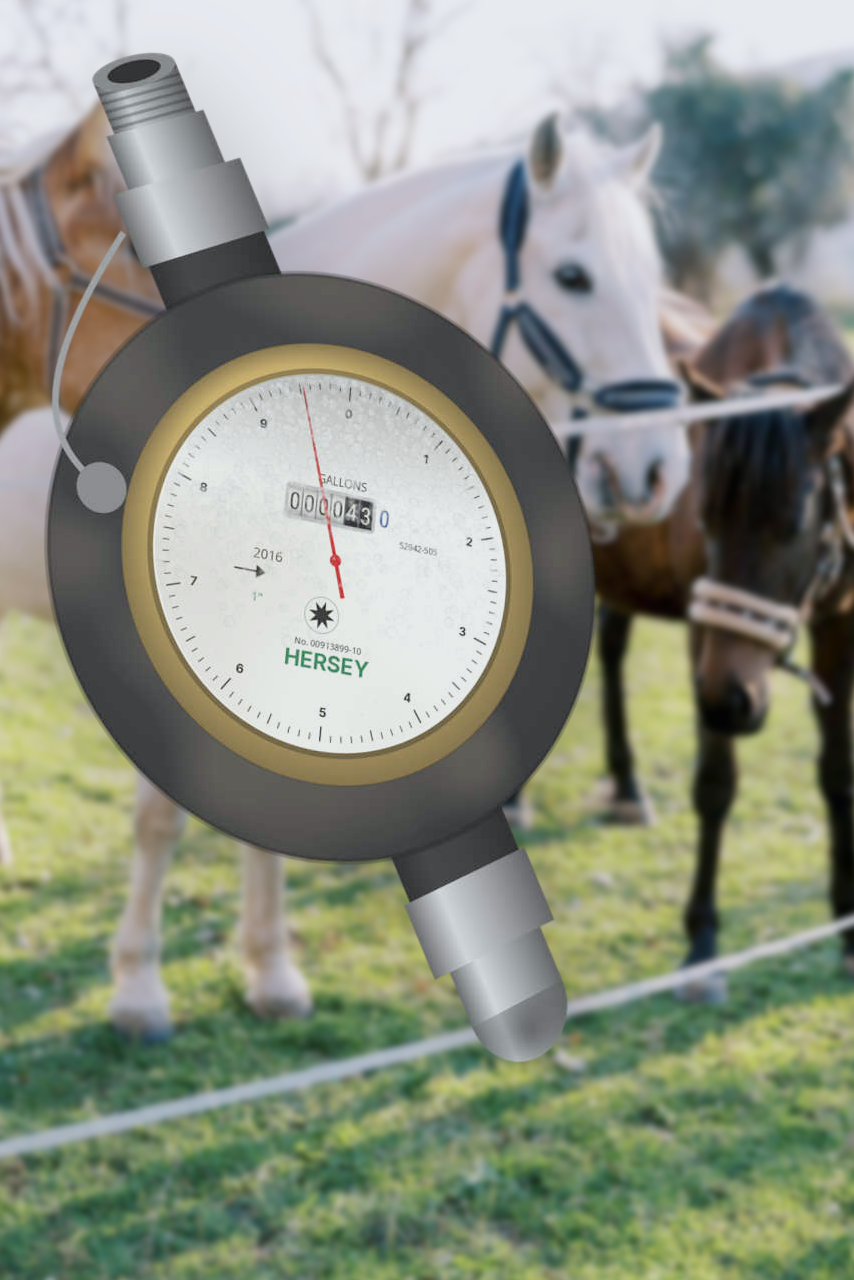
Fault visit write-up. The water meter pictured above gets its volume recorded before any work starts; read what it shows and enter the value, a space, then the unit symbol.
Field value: 429.5 gal
